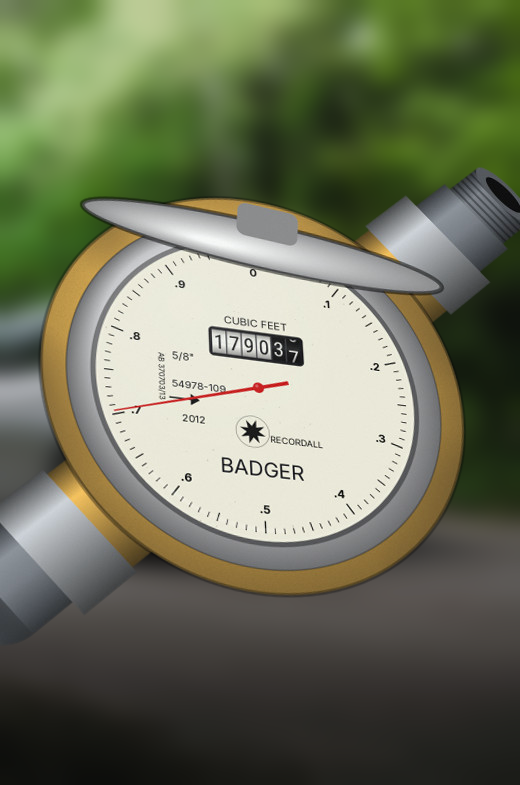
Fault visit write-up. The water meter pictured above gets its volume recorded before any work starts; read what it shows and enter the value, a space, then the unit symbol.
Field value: 179036.70 ft³
